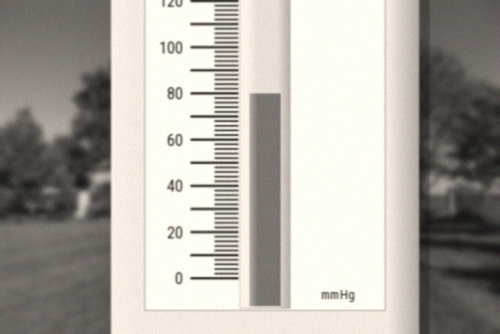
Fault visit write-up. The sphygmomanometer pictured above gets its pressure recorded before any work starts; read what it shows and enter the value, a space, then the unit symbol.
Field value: 80 mmHg
